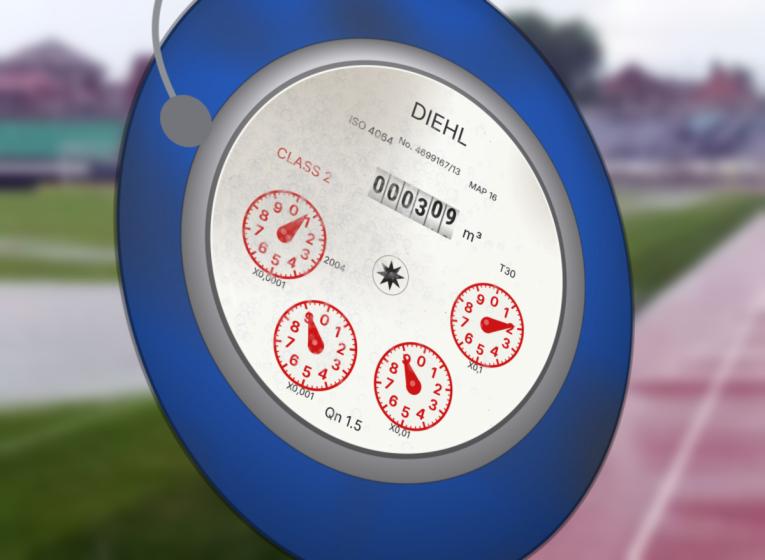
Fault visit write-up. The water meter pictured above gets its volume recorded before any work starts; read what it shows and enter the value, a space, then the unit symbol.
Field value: 309.1890 m³
